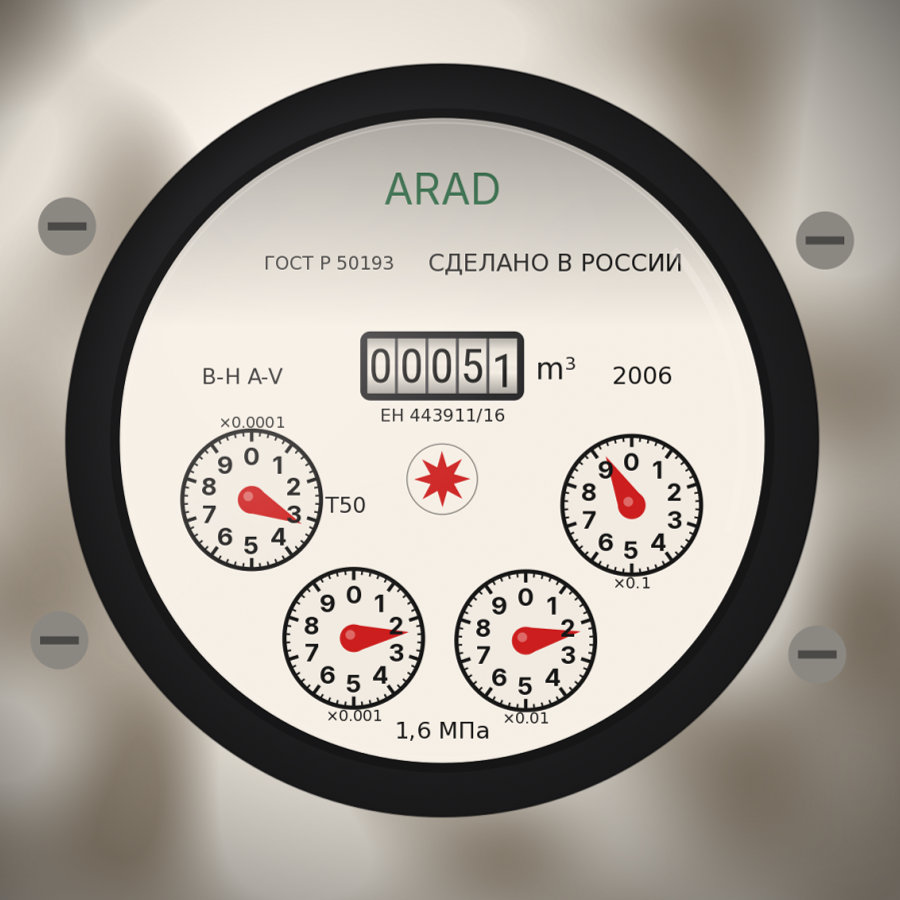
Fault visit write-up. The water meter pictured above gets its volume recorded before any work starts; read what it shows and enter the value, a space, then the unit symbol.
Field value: 50.9223 m³
